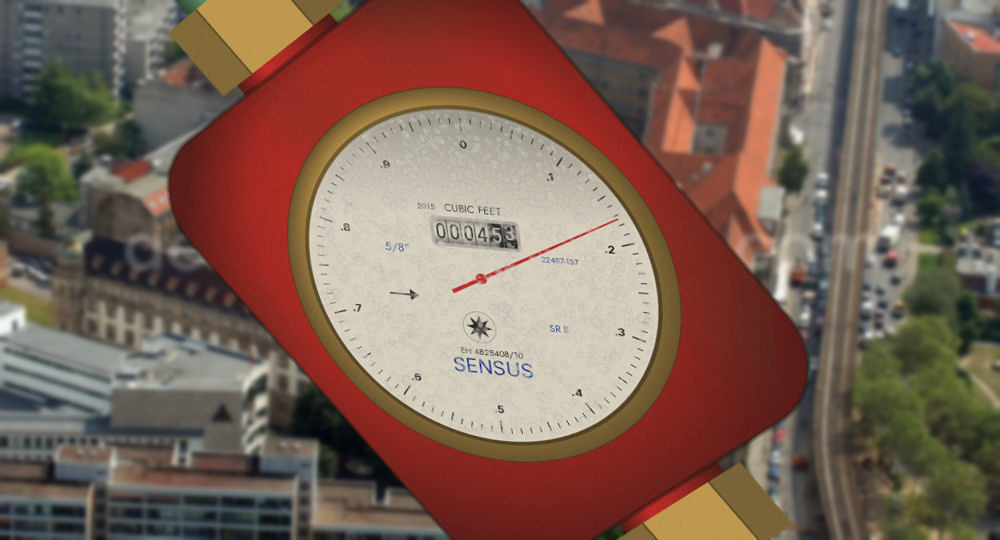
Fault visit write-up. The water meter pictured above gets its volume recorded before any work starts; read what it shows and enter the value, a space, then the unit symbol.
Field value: 453.17 ft³
